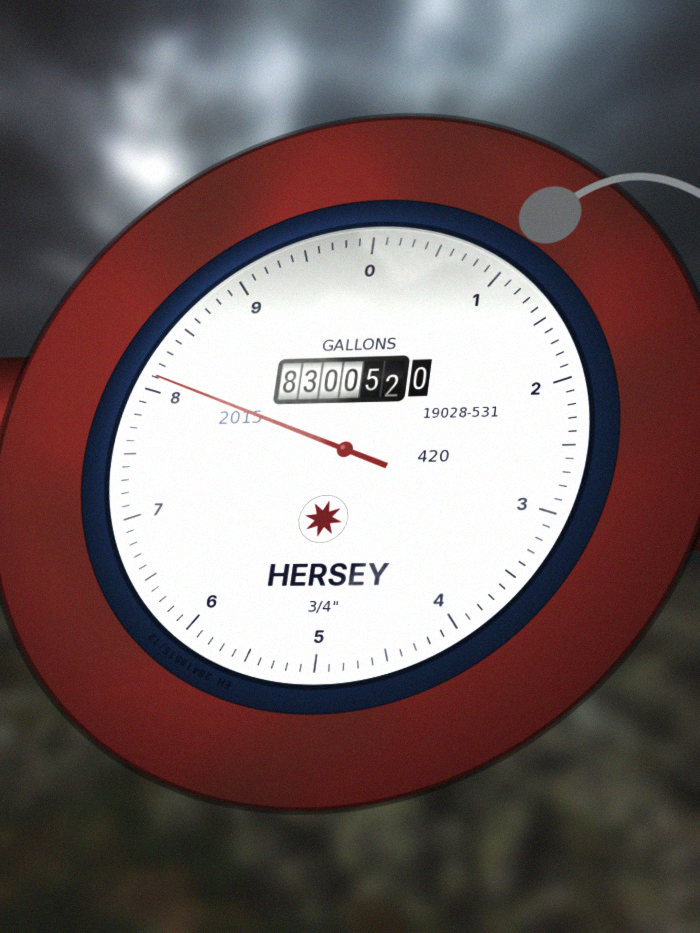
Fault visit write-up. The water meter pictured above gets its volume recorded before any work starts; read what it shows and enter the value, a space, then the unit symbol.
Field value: 8300518.1 gal
